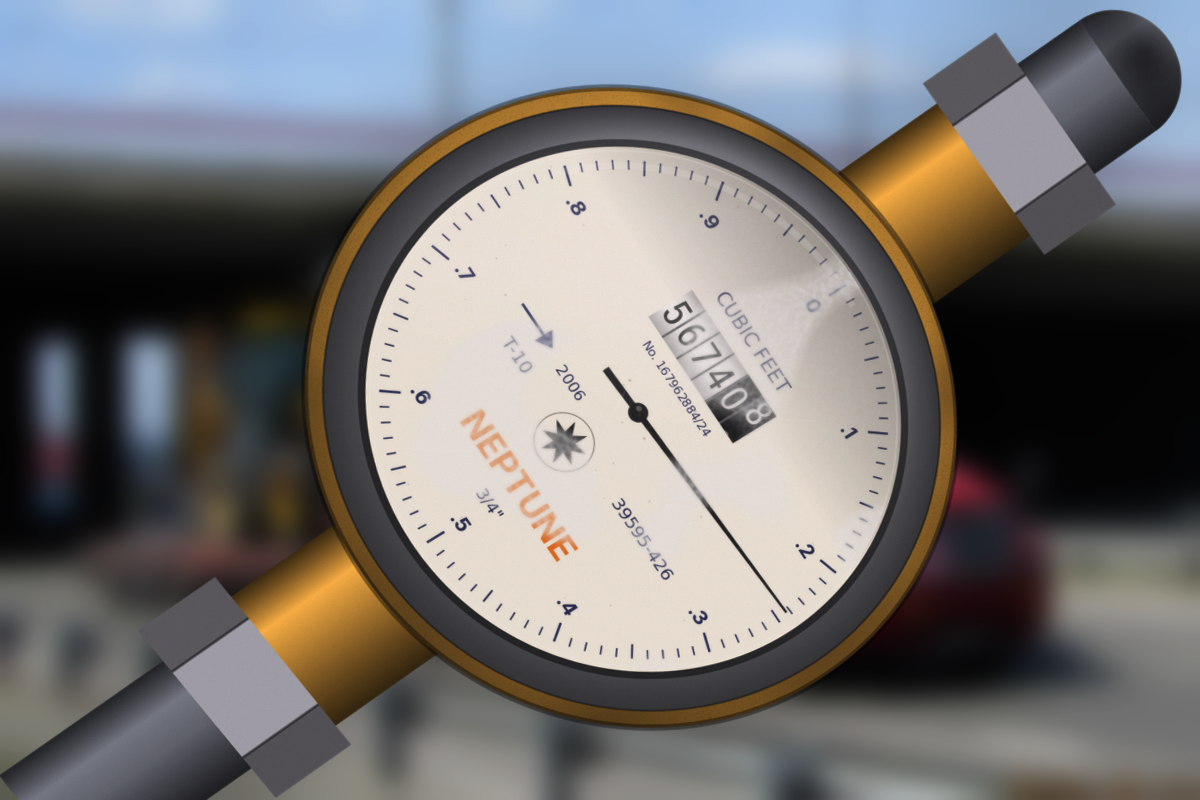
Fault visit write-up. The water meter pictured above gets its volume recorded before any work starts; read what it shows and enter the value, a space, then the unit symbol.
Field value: 567408.24 ft³
